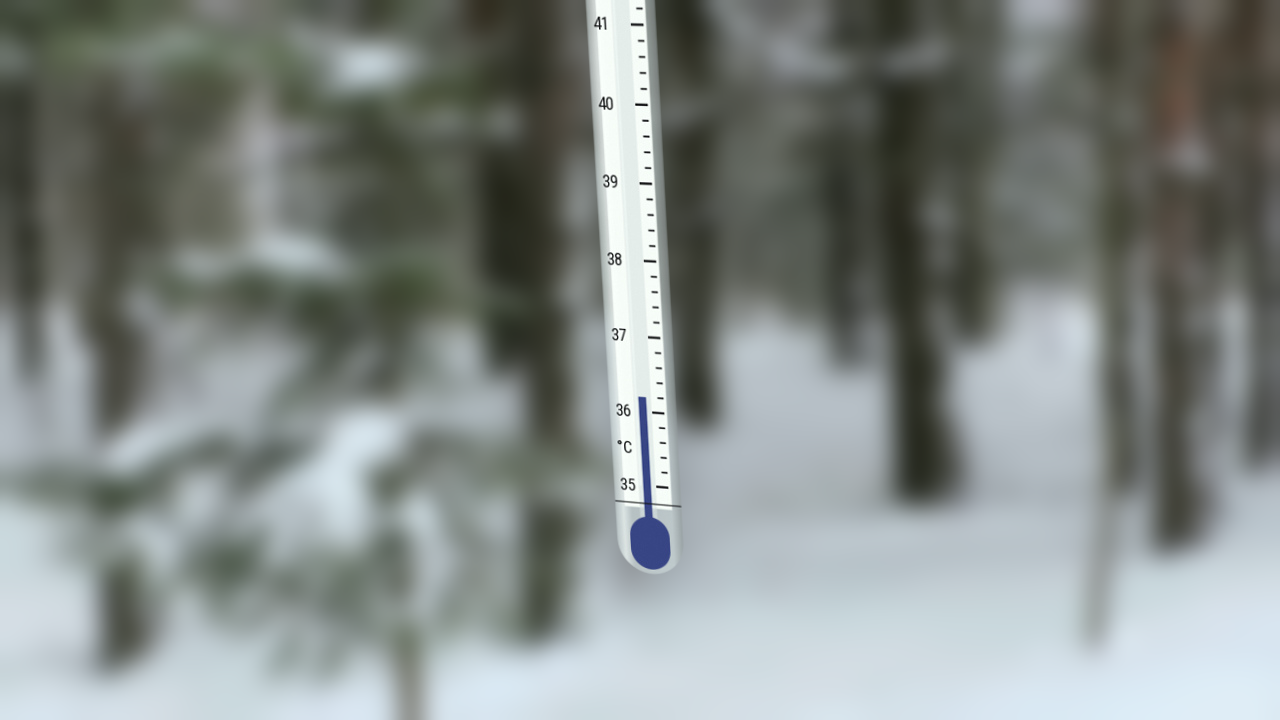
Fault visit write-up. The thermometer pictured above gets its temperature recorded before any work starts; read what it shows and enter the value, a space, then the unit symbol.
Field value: 36.2 °C
